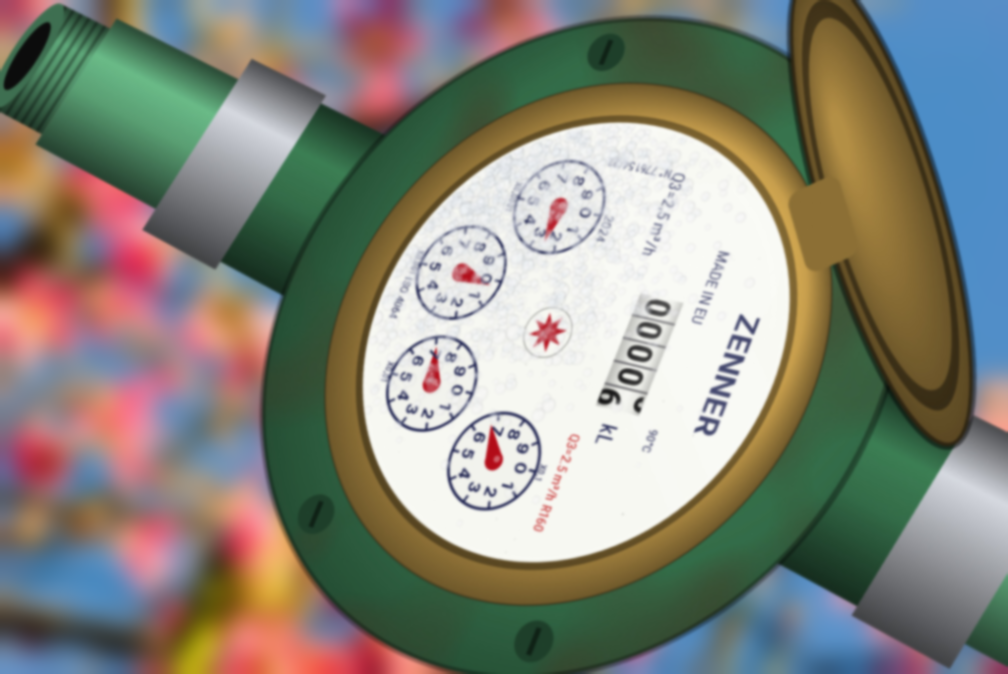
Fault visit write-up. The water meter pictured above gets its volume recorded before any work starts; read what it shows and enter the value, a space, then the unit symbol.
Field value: 5.6702 kL
